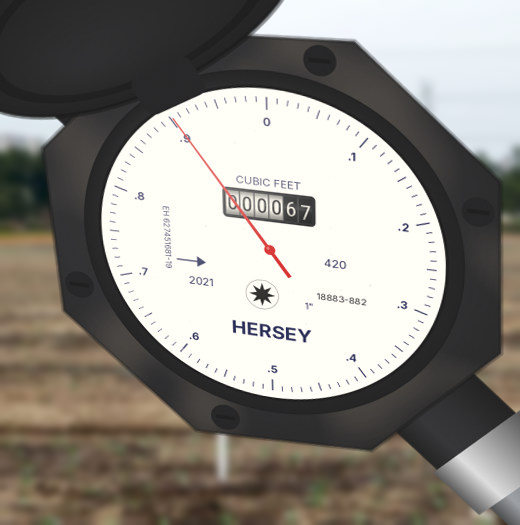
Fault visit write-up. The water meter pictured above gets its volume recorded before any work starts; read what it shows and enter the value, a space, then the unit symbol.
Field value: 66.90 ft³
